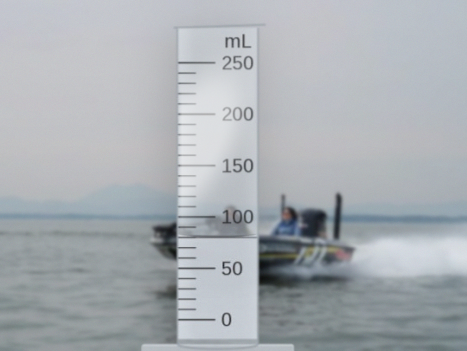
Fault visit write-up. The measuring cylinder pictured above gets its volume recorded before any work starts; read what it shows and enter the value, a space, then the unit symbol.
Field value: 80 mL
